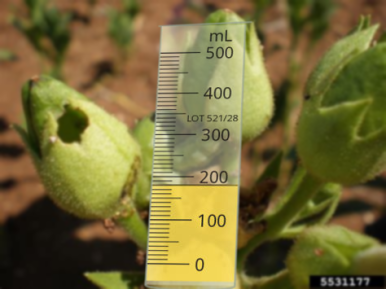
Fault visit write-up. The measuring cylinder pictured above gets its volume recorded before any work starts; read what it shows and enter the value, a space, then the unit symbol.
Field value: 180 mL
